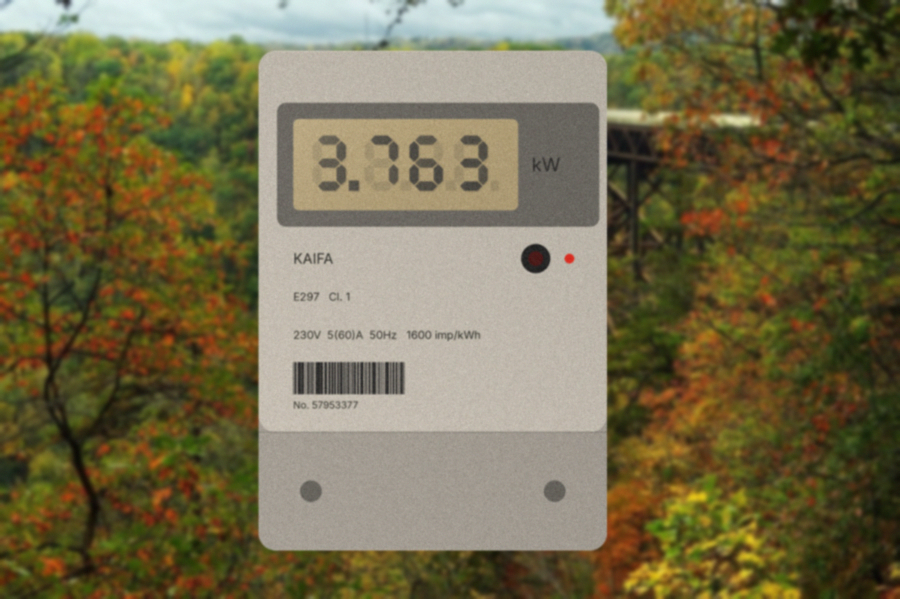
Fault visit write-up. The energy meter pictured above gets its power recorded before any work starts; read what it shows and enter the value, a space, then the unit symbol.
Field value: 3.763 kW
